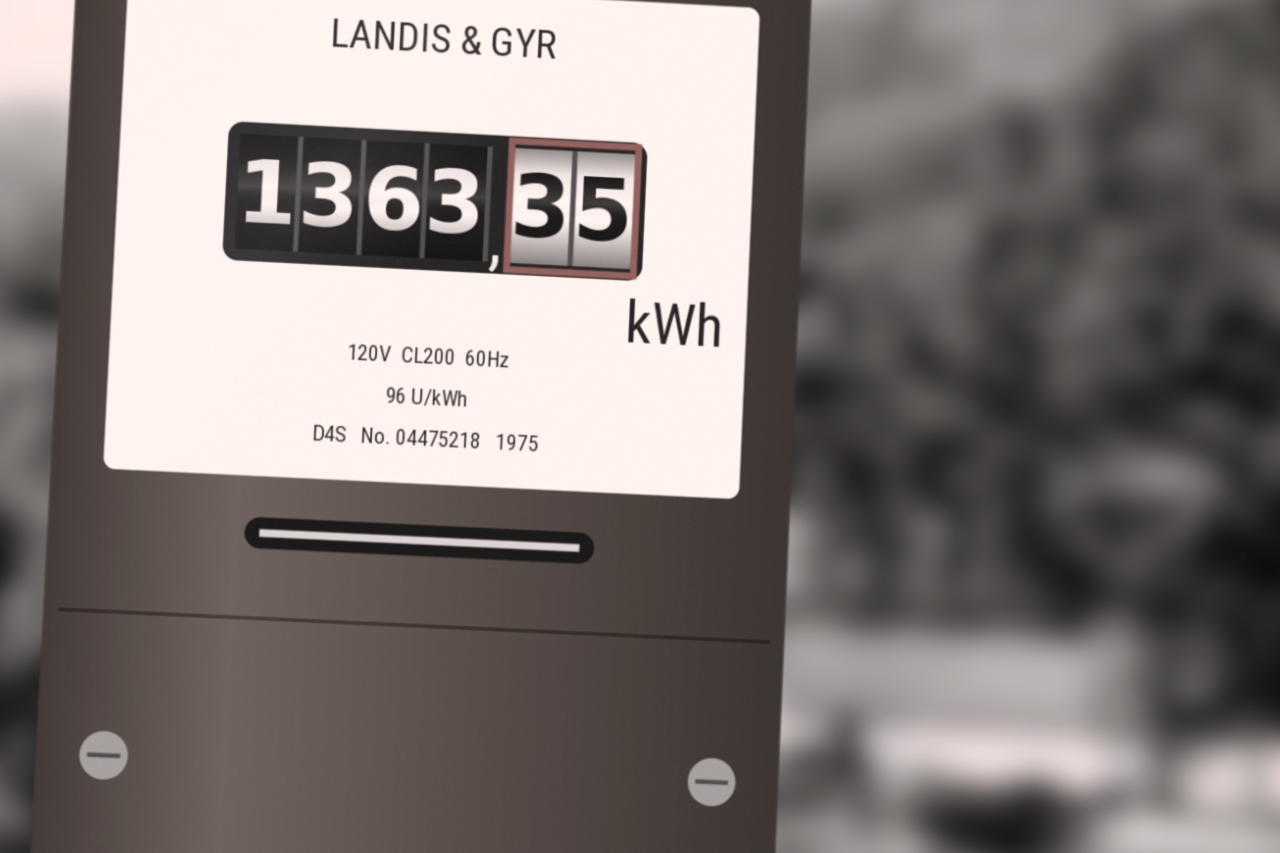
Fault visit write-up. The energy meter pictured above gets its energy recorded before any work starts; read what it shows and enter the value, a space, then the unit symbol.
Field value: 1363.35 kWh
